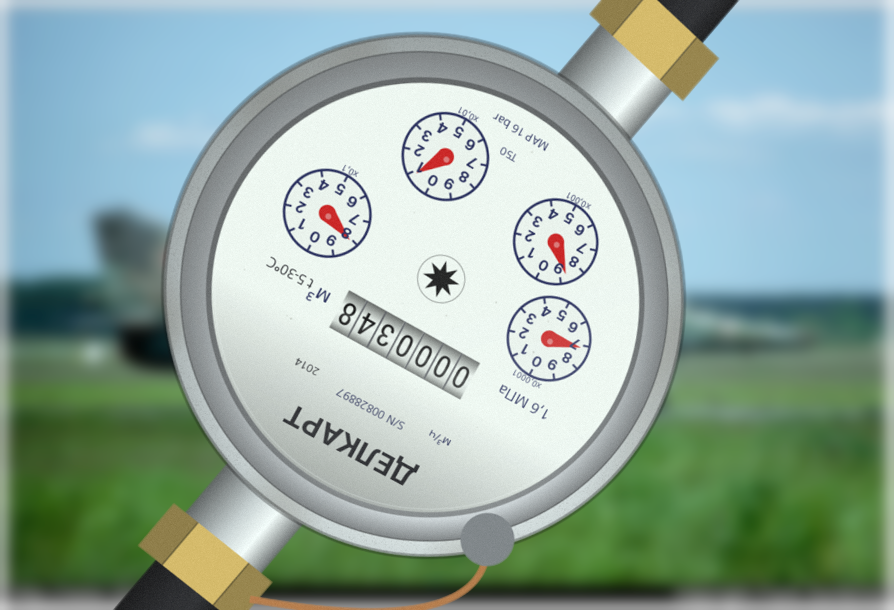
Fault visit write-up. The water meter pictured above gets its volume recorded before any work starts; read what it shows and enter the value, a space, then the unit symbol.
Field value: 348.8087 m³
